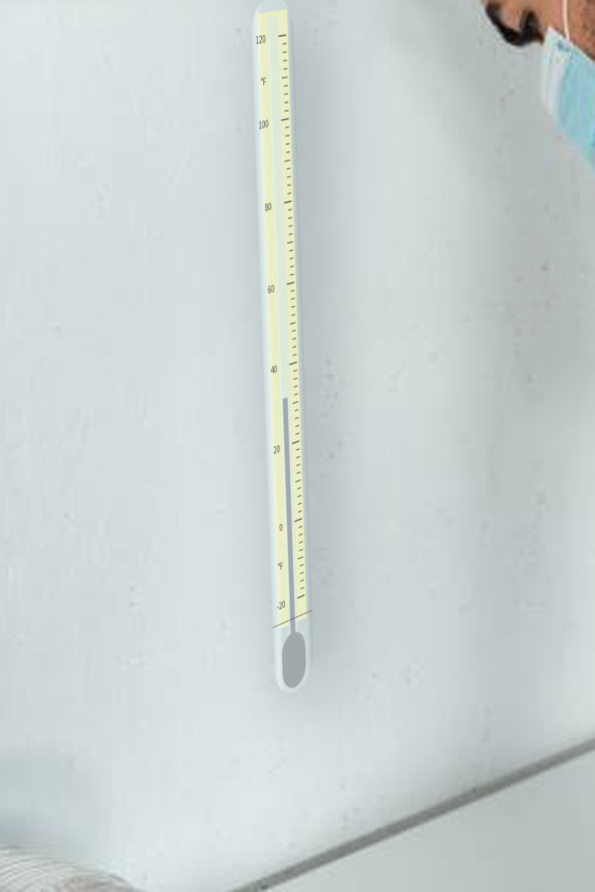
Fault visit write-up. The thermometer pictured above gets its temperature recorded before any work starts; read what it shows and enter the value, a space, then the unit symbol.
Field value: 32 °F
